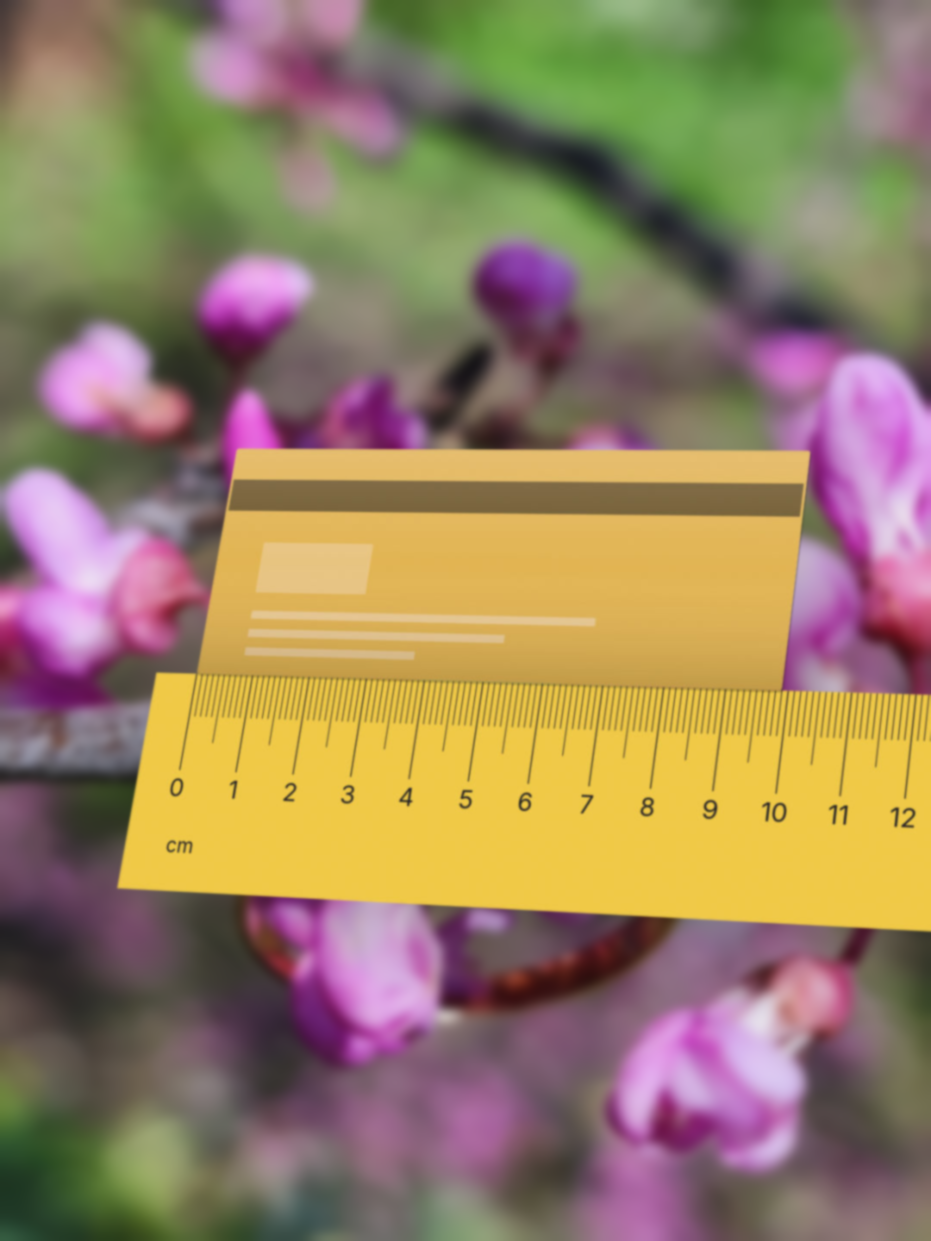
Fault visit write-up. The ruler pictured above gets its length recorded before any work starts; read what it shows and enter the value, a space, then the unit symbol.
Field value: 9.9 cm
